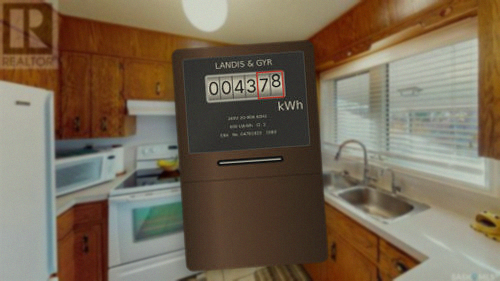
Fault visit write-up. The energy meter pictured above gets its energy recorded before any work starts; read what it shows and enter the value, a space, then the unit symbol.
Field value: 43.78 kWh
